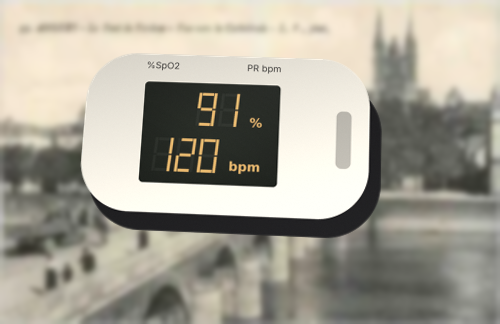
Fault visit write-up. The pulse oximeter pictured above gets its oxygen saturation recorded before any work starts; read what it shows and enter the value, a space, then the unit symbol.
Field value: 91 %
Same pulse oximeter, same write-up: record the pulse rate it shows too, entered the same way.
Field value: 120 bpm
